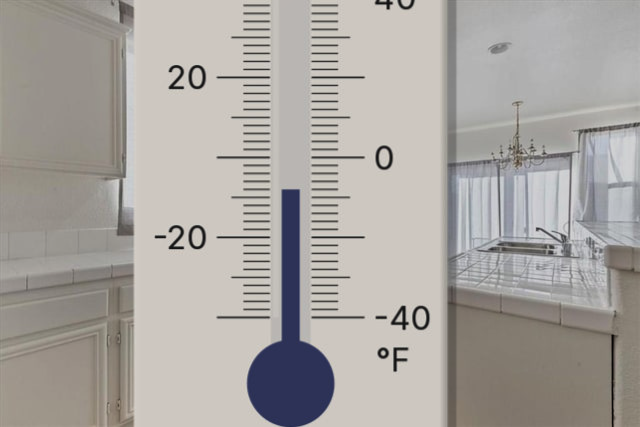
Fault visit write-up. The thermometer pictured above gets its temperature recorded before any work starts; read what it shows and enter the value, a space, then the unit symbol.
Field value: -8 °F
